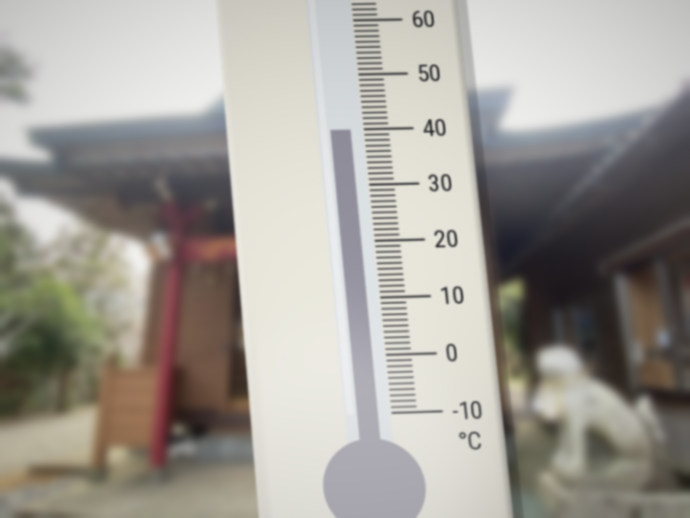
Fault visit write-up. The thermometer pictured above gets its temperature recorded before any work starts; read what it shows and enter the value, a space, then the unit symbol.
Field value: 40 °C
